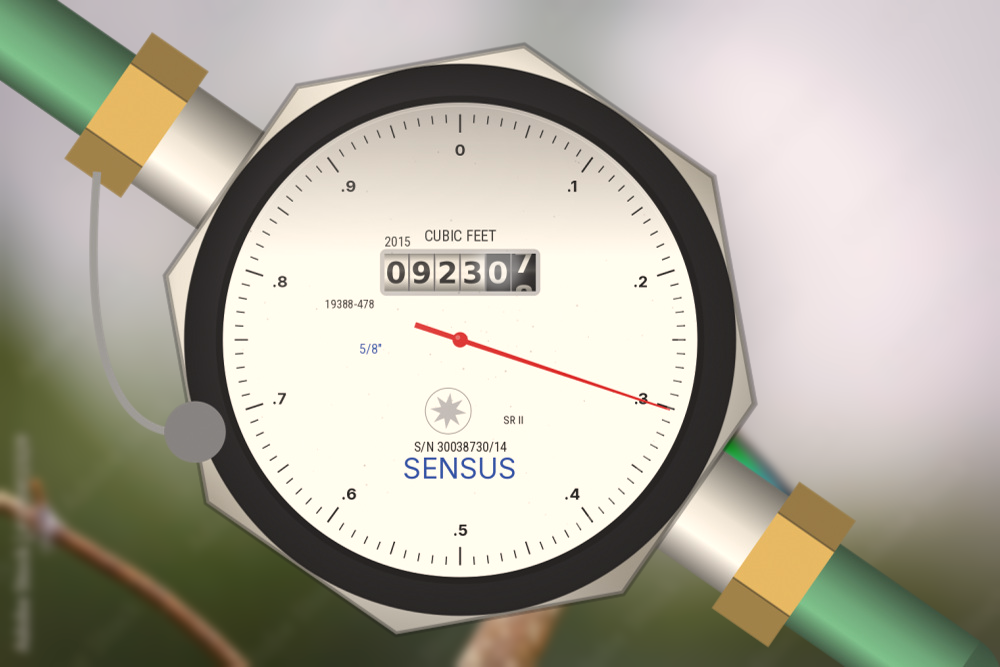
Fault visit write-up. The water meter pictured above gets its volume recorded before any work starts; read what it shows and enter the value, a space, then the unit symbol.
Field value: 92307.30 ft³
